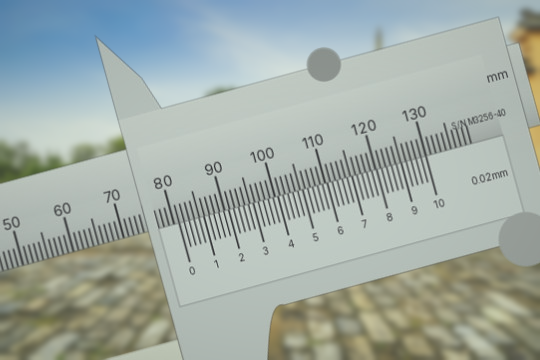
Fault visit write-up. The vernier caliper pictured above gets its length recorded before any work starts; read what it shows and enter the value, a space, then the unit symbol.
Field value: 81.0 mm
